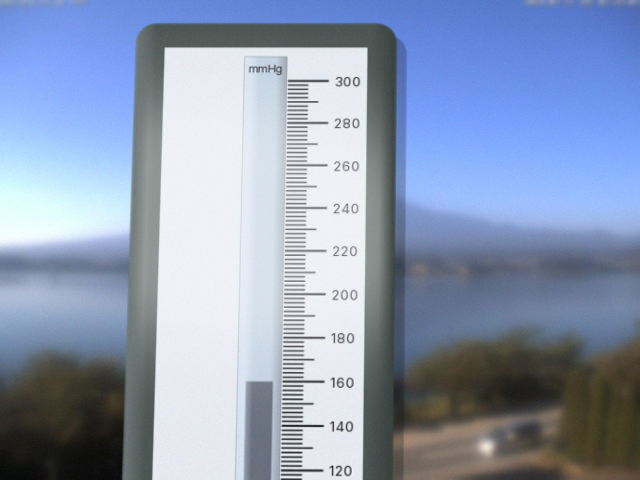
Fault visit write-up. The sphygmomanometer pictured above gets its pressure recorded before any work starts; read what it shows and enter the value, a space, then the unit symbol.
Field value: 160 mmHg
